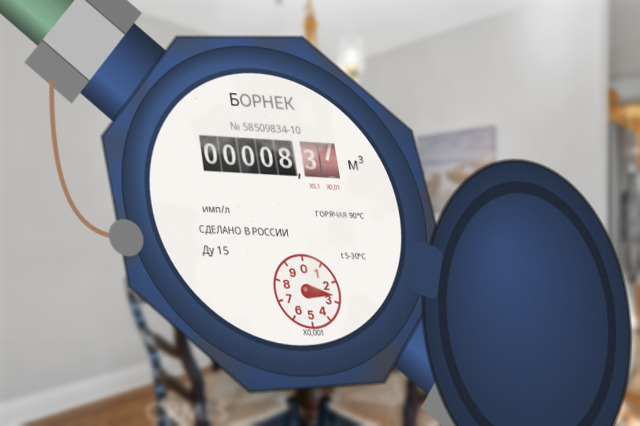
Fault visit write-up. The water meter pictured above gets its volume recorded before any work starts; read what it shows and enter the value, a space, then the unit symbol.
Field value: 8.372 m³
